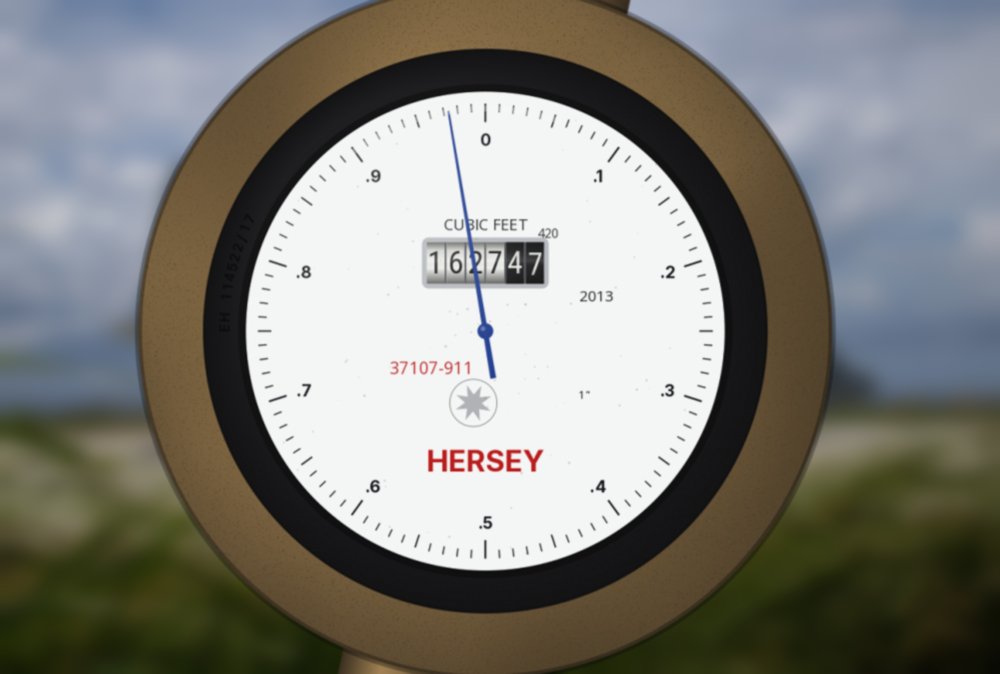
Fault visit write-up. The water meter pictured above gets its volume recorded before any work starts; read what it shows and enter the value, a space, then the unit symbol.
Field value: 162746.97 ft³
